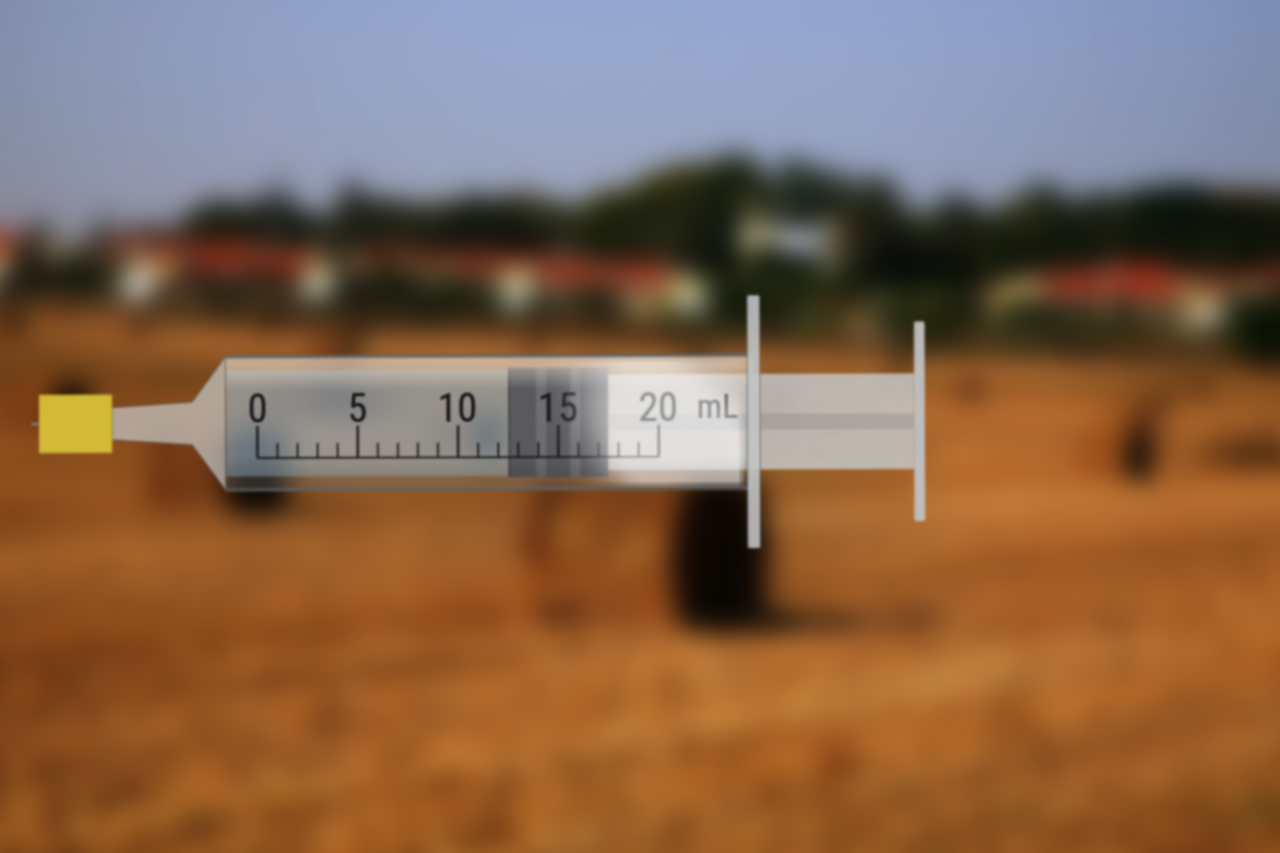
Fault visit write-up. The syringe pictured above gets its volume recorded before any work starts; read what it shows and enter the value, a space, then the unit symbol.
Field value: 12.5 mL
